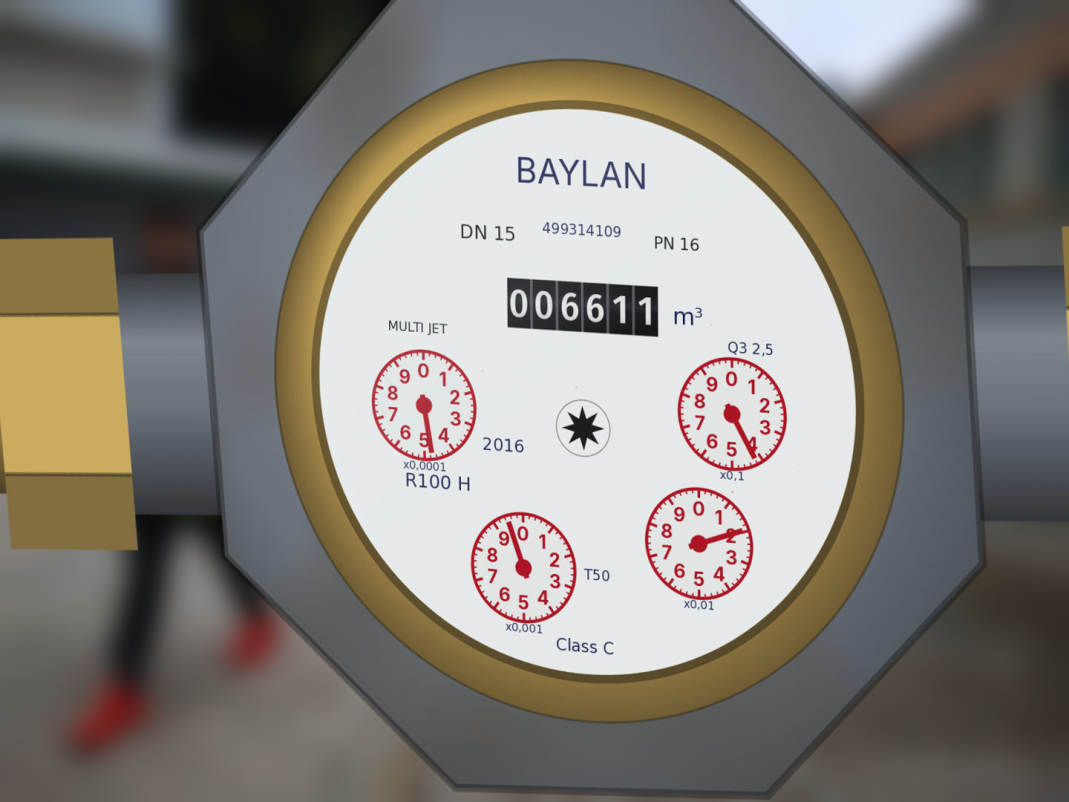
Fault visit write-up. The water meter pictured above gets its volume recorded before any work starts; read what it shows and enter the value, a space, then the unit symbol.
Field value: 6611.4194 m³
